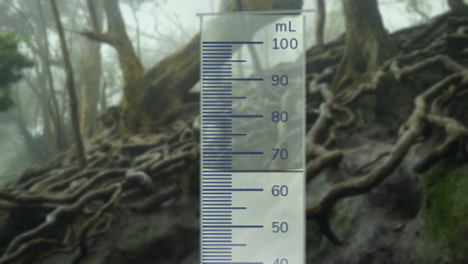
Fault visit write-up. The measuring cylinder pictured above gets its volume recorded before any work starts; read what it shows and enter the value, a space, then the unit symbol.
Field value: 65 mL
